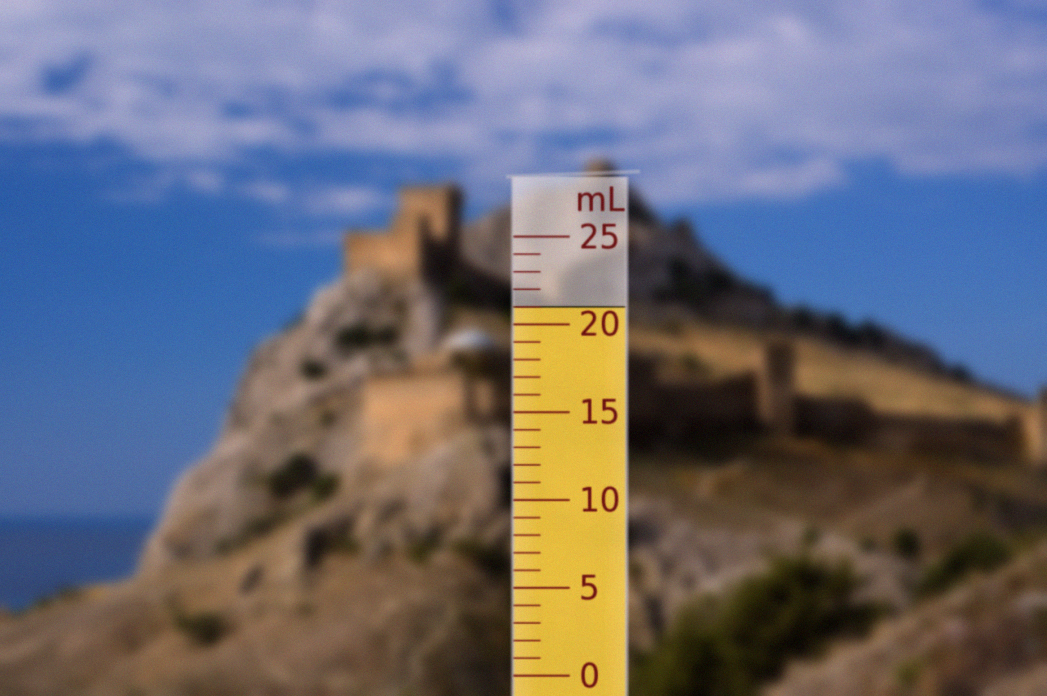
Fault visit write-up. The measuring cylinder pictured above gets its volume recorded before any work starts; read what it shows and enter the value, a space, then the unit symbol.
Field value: 21 mL
